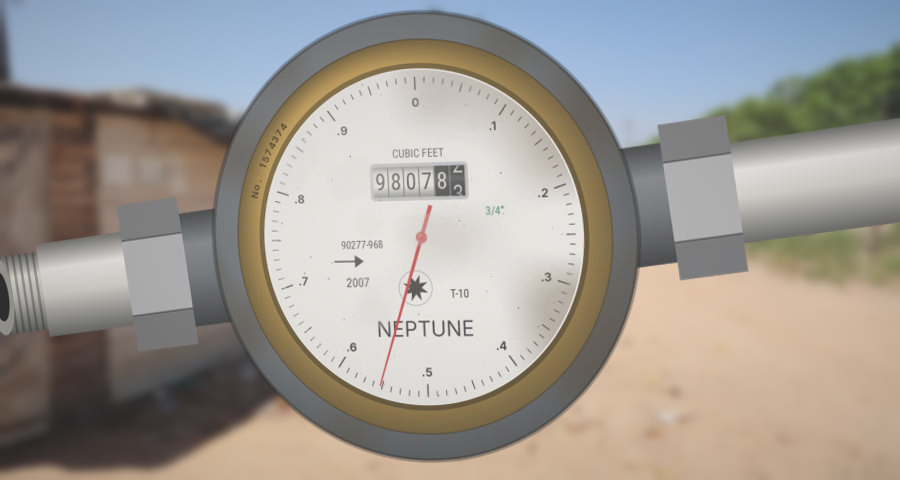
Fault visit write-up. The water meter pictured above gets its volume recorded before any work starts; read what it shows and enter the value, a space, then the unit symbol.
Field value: 980782.55 ft³
